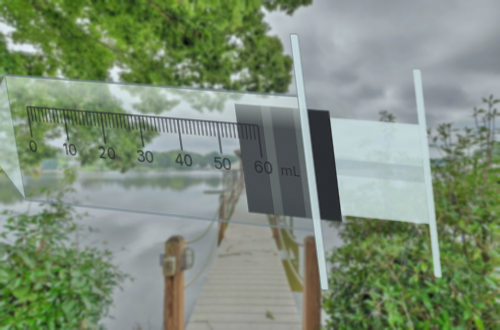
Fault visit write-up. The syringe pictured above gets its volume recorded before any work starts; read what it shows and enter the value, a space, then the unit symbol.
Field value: 55 mL
